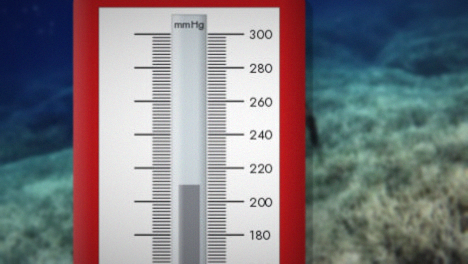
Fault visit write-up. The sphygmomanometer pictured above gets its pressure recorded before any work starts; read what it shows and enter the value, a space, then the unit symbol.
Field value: 210 mmHg
